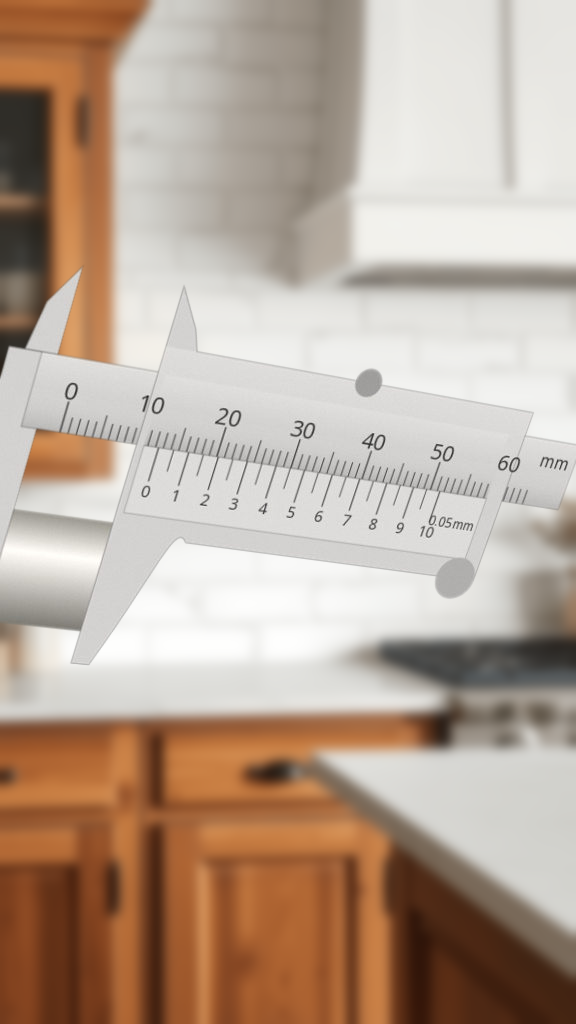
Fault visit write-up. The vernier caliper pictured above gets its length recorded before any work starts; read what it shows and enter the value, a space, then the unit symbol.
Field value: 12.4 mm
